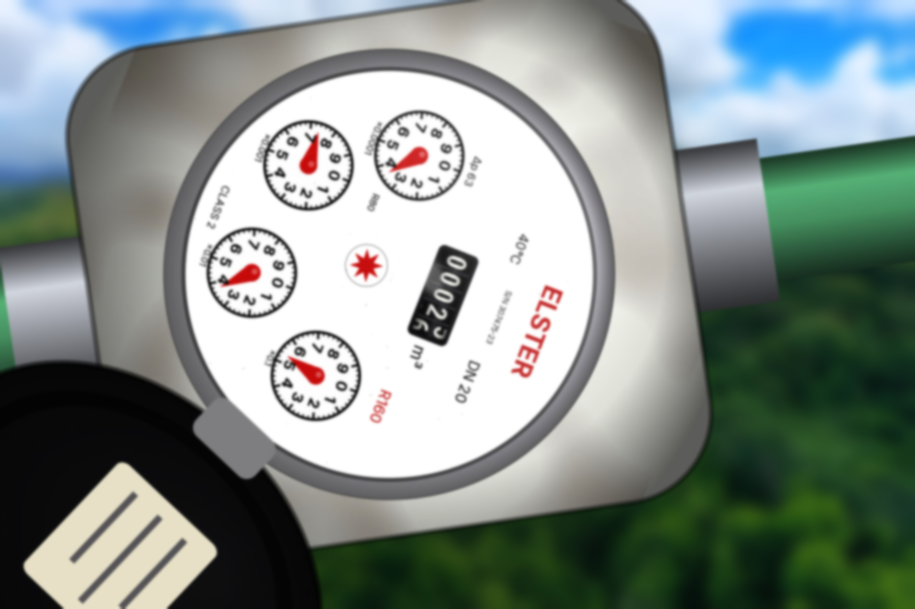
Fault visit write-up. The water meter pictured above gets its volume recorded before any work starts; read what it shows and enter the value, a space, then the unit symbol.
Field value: 25.5373 m³
